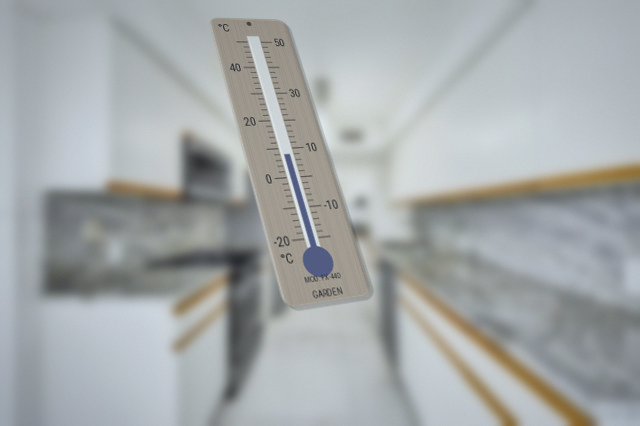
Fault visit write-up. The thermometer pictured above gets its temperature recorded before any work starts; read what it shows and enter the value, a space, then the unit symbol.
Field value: 8 °C
